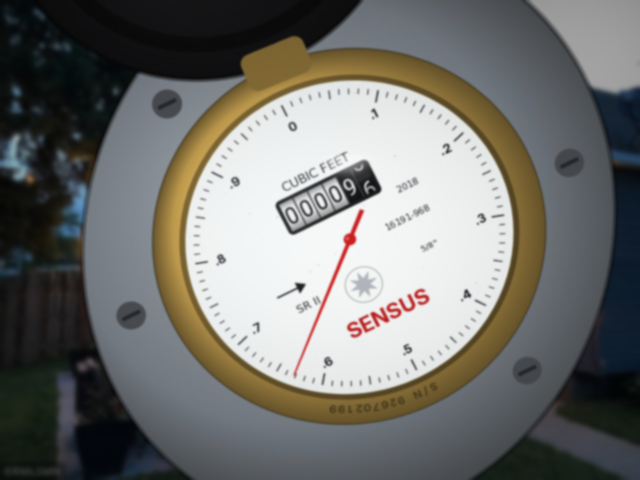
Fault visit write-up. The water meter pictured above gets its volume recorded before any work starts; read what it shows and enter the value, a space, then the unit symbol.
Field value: 95.63 ft³
